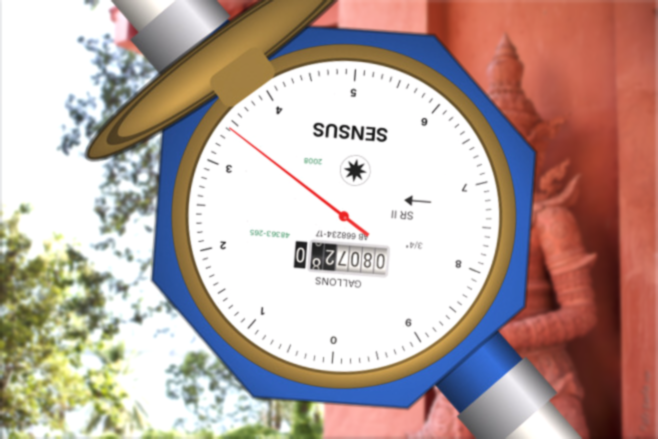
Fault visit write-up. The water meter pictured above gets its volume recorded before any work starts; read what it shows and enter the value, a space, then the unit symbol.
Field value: 807283.4 gal
